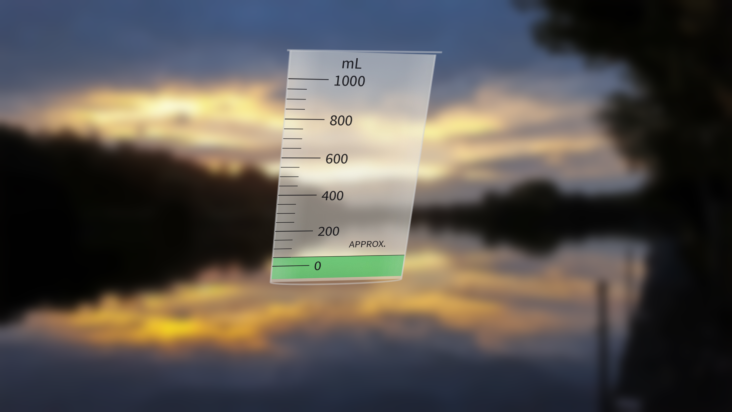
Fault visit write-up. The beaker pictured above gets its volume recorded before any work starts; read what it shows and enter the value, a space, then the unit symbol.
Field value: 50 mL
